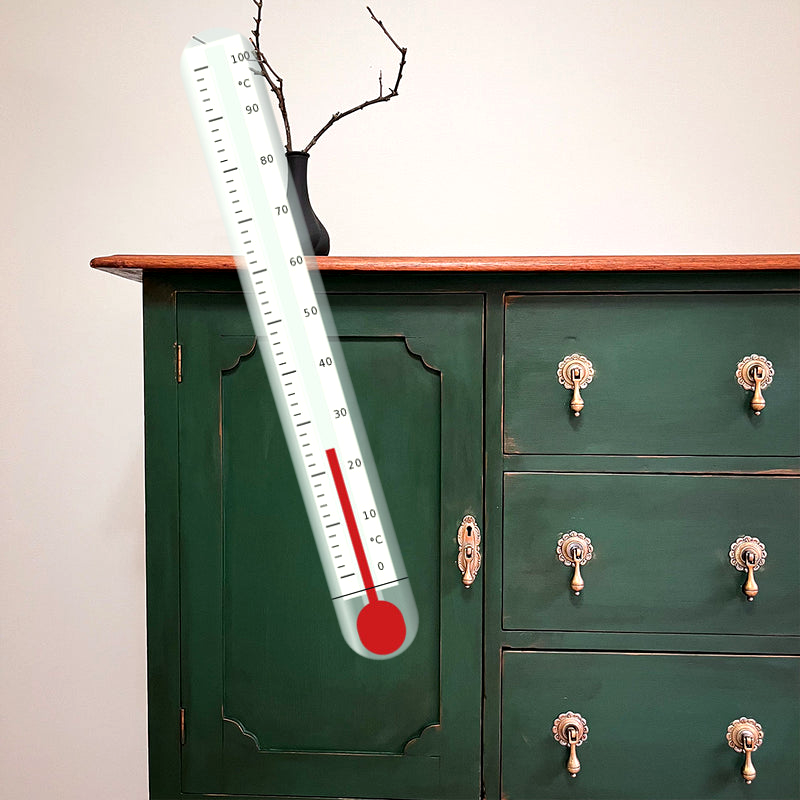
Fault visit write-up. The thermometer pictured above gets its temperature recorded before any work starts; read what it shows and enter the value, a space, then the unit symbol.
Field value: 24 °C
